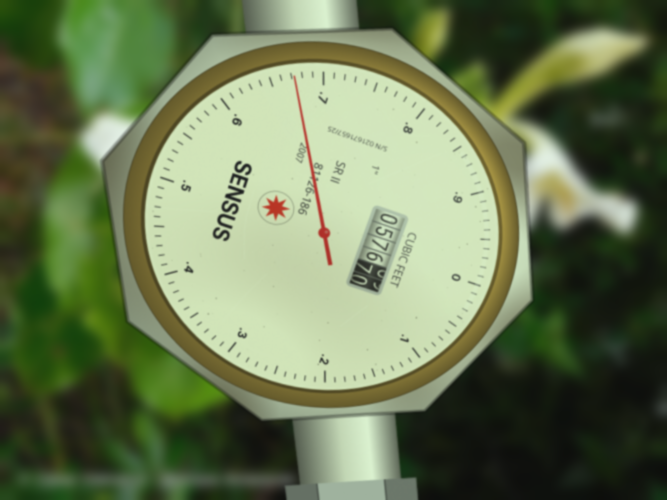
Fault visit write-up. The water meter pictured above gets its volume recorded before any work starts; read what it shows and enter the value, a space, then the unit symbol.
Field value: 57669.67 ft³
